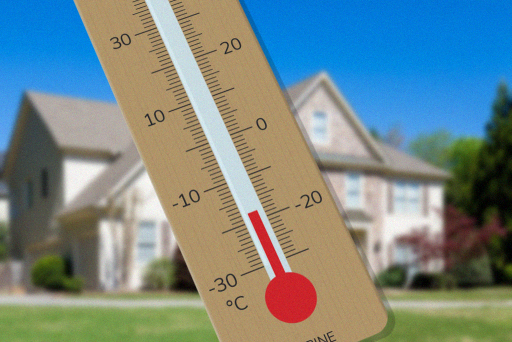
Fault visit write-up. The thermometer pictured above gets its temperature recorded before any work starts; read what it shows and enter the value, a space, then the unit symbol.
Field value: -18 °C
